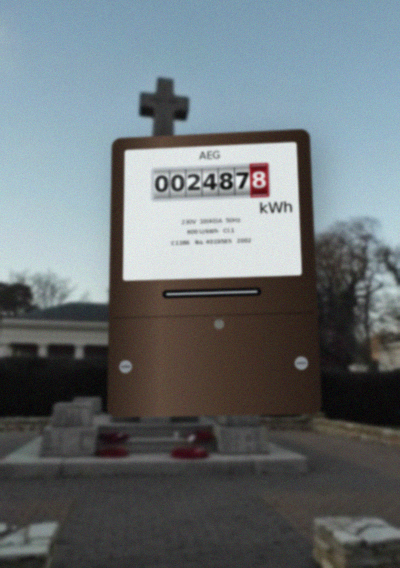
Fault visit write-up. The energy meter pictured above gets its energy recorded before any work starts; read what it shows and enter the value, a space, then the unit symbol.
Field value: 2487.8 kWh
